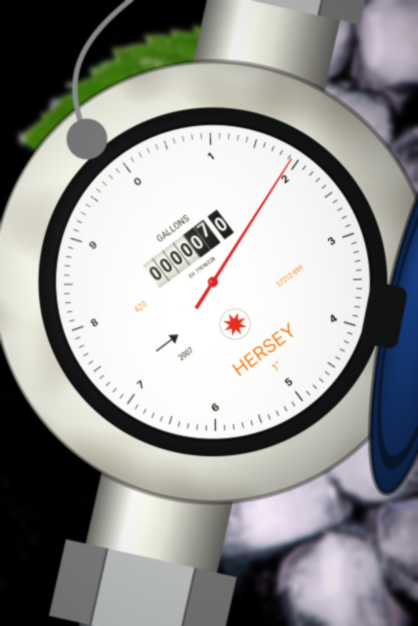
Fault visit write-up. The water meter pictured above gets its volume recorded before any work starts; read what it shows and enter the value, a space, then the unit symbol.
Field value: 71.9 gal
